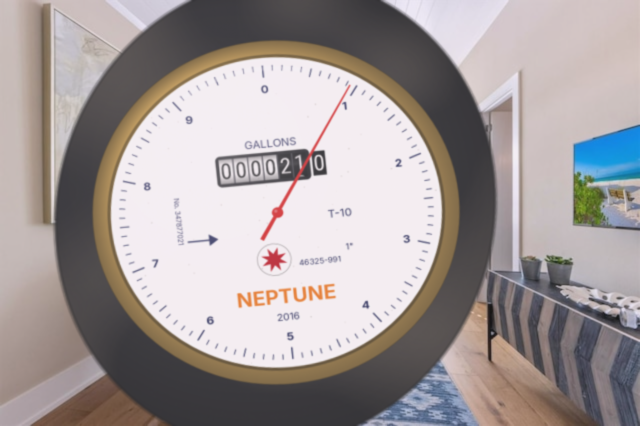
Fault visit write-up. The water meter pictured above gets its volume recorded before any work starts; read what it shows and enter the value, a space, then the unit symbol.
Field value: 210.9 gal
